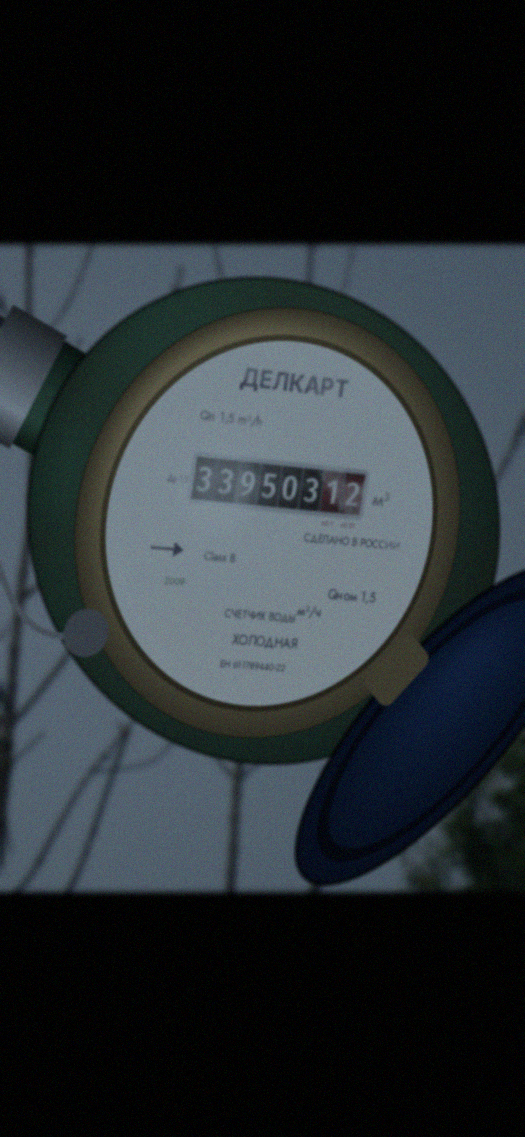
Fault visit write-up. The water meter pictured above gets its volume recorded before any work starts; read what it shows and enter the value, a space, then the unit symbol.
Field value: 339503.12 m³
